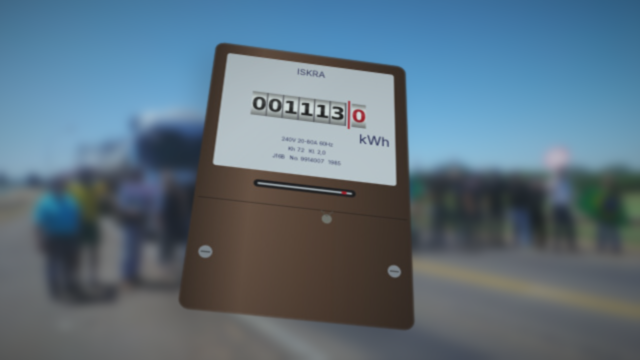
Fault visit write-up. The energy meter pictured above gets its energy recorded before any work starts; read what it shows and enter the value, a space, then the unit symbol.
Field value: 1113.0 kWh
